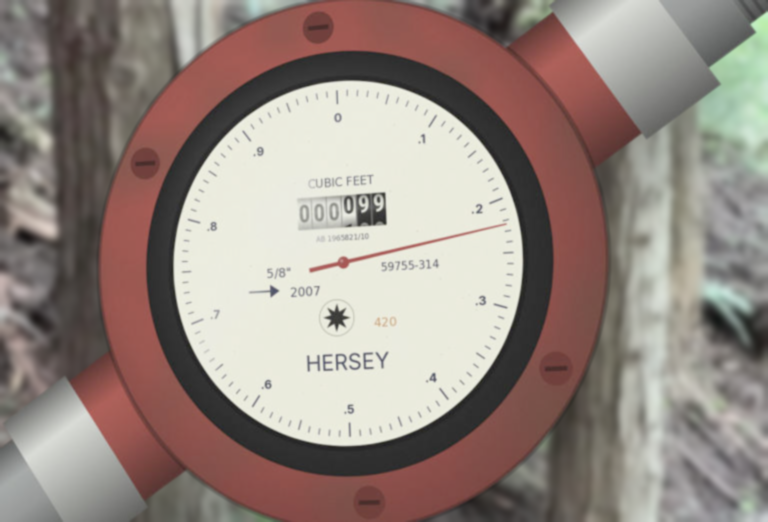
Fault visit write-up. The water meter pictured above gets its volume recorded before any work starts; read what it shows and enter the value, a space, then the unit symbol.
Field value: 99.22 ft³
